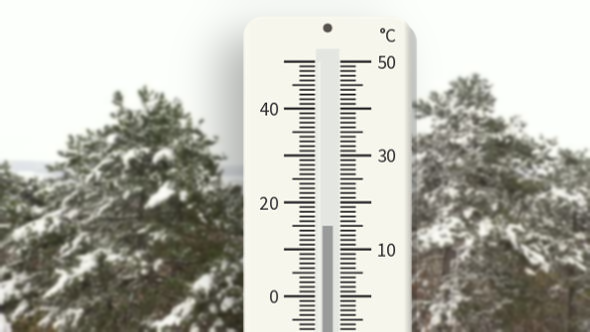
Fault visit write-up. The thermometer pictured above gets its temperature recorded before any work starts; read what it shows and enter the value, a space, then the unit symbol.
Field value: 15 °C
